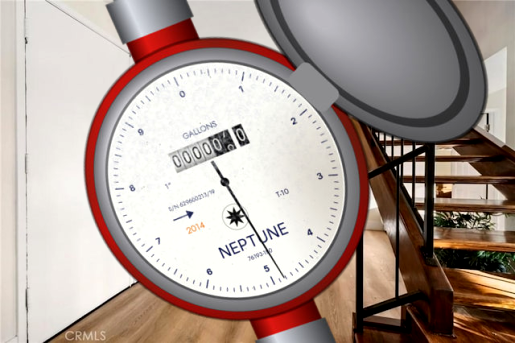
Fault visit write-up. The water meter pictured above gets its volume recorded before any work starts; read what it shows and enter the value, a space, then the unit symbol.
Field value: 74.8 gal
